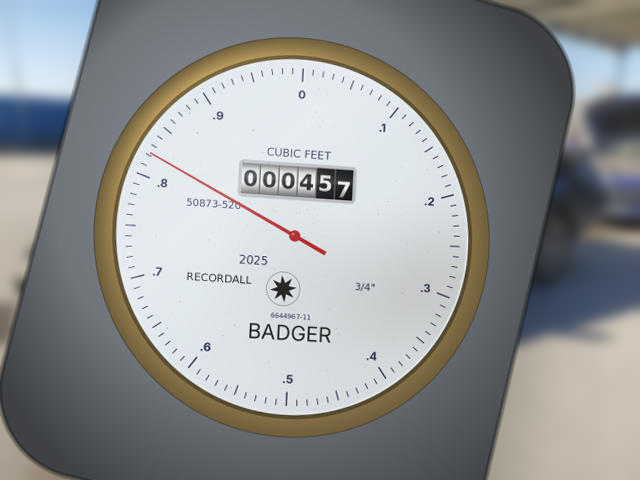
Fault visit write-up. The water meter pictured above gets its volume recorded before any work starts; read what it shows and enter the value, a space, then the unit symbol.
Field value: 456.82 ft³
